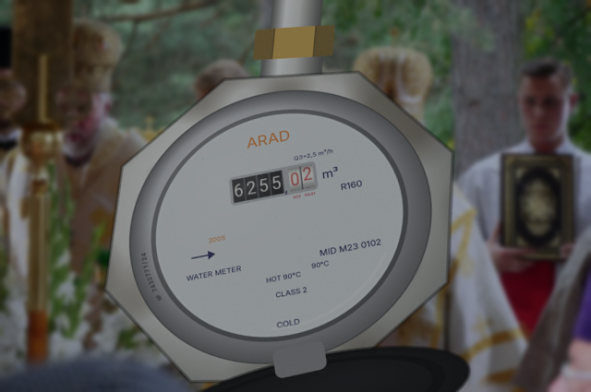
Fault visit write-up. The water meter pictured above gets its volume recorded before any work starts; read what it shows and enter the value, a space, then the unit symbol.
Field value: 6255.02 m³
